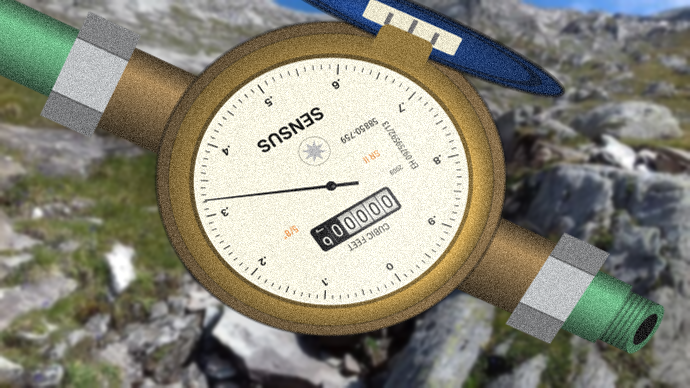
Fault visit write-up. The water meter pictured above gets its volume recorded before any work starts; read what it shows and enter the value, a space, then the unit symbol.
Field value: 6.32 ft³
